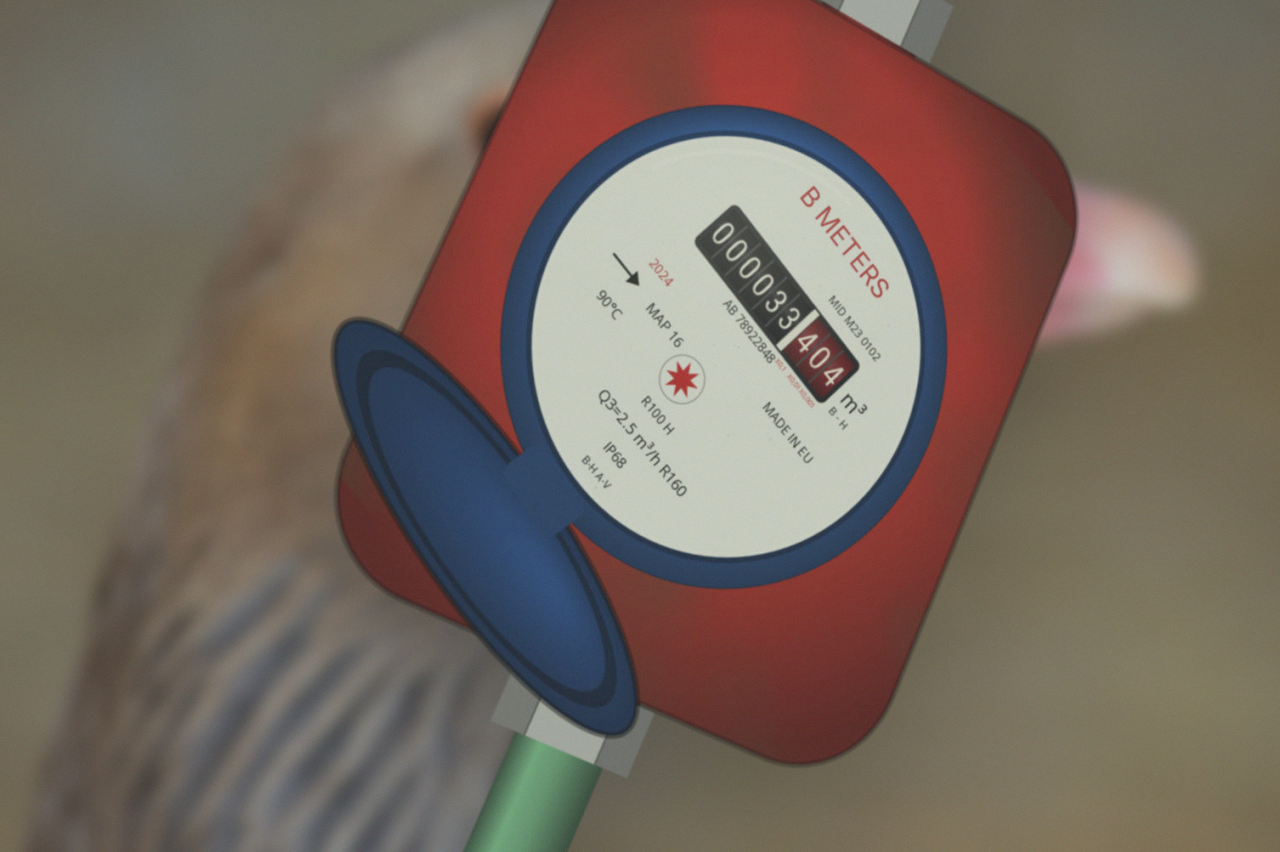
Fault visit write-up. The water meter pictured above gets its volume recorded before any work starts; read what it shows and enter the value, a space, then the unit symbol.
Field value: 33.404 m³
